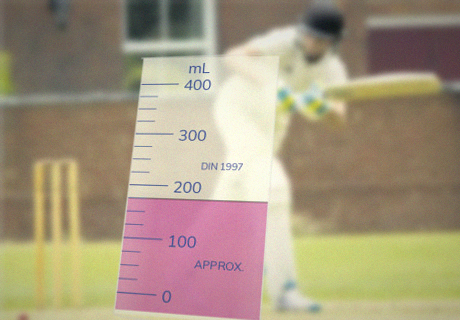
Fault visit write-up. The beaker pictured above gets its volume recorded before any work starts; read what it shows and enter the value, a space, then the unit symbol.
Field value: 175 mL
